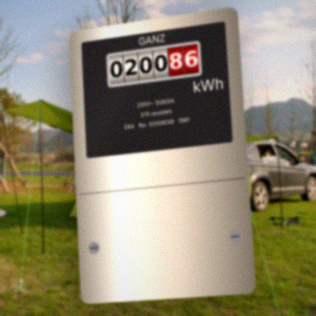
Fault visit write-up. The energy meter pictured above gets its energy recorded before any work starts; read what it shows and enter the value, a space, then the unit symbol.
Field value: 200.86 kWh
